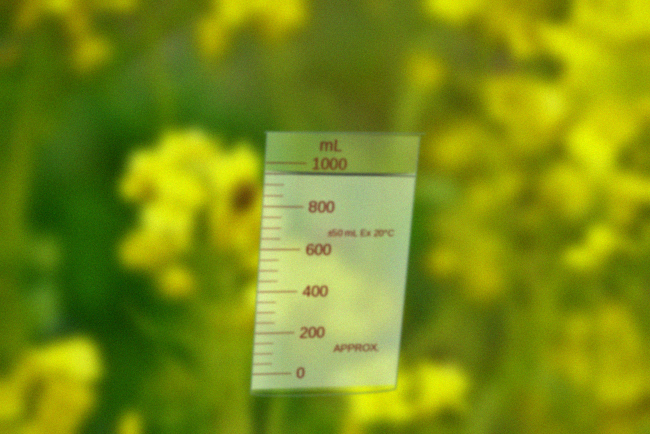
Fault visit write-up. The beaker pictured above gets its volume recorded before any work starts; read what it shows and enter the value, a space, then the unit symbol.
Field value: 950 mL
